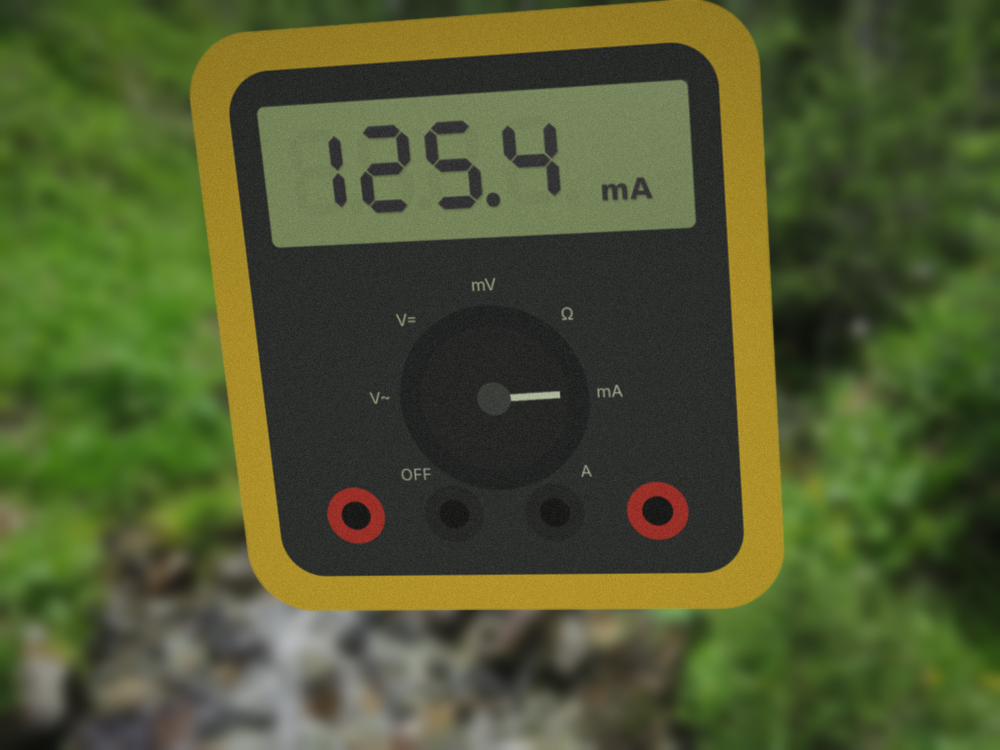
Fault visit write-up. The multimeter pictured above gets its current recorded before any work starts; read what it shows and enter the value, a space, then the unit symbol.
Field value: 125.4 mA
